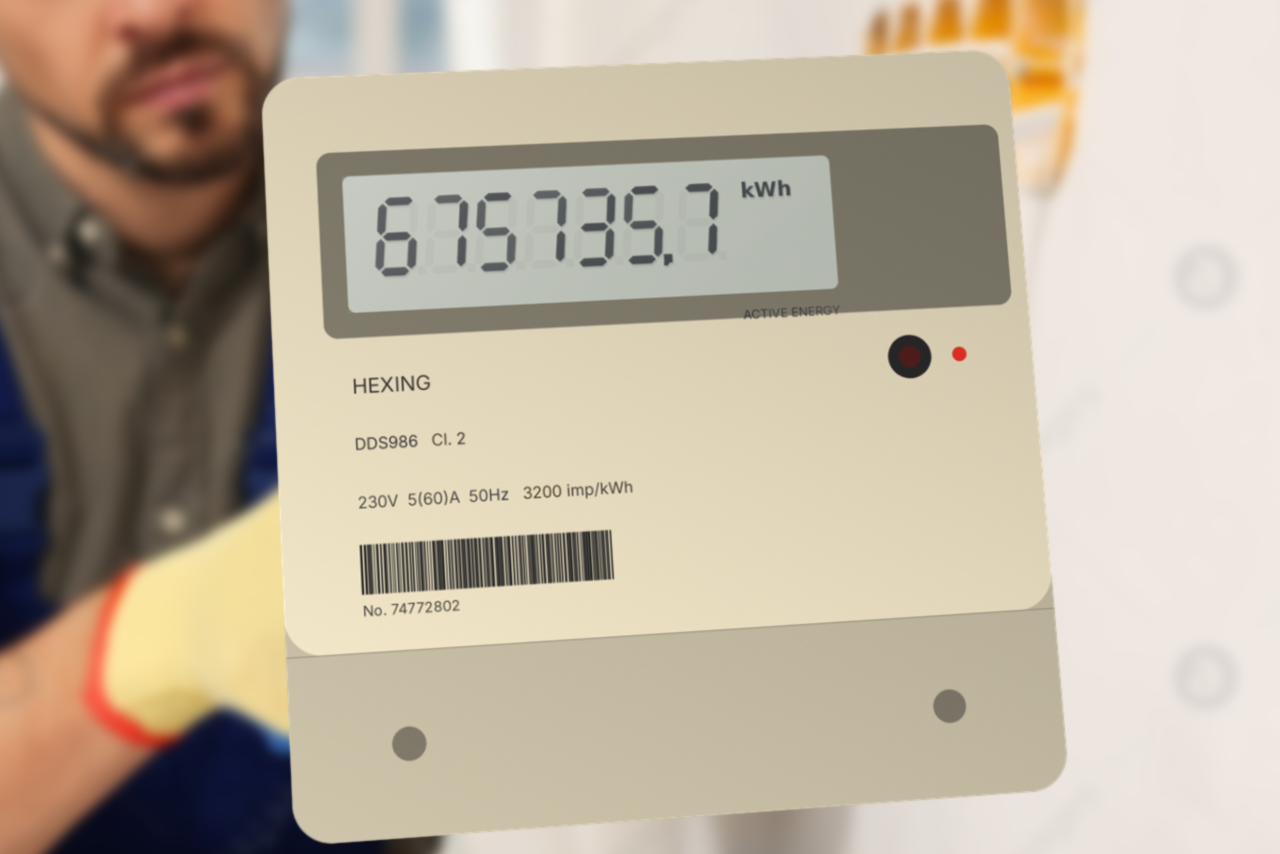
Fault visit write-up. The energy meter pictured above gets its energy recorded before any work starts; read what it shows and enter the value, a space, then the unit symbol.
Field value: 675735.7 kWh
